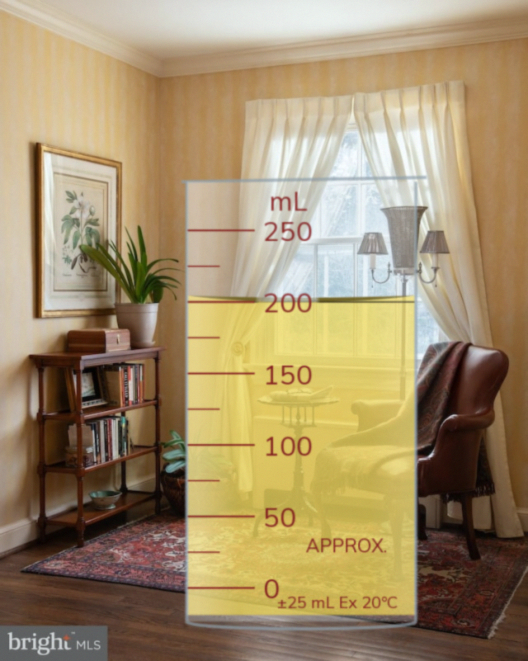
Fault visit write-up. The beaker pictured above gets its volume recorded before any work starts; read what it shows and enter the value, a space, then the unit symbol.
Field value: 200 mL
